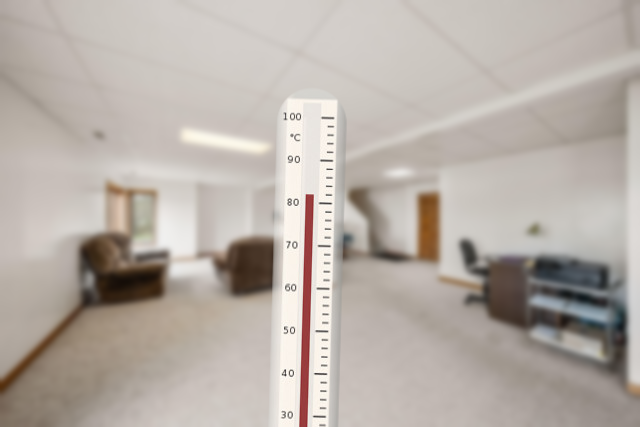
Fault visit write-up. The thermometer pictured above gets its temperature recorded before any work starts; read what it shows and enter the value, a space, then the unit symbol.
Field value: 82 °C
